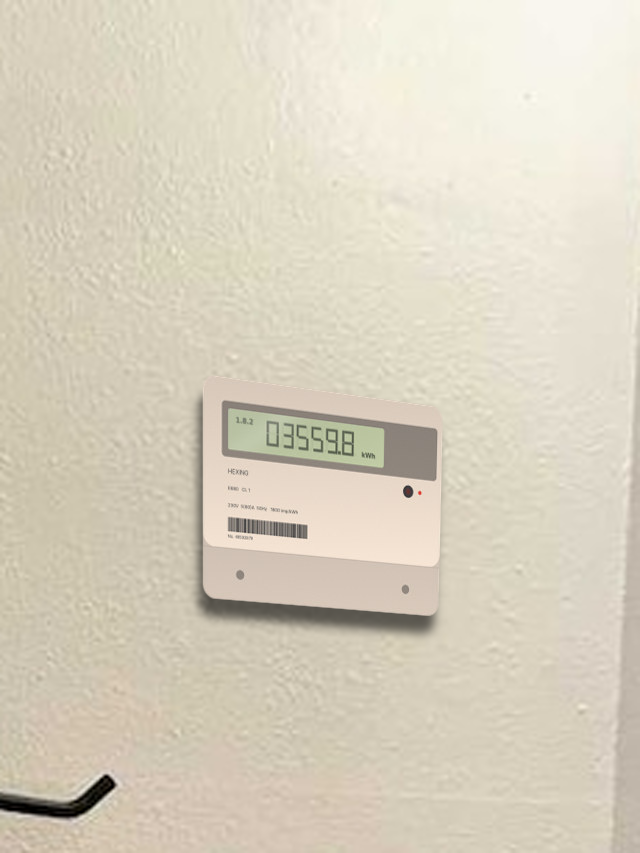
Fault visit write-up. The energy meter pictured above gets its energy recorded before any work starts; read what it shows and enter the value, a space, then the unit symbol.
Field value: 3559.8 kWh
